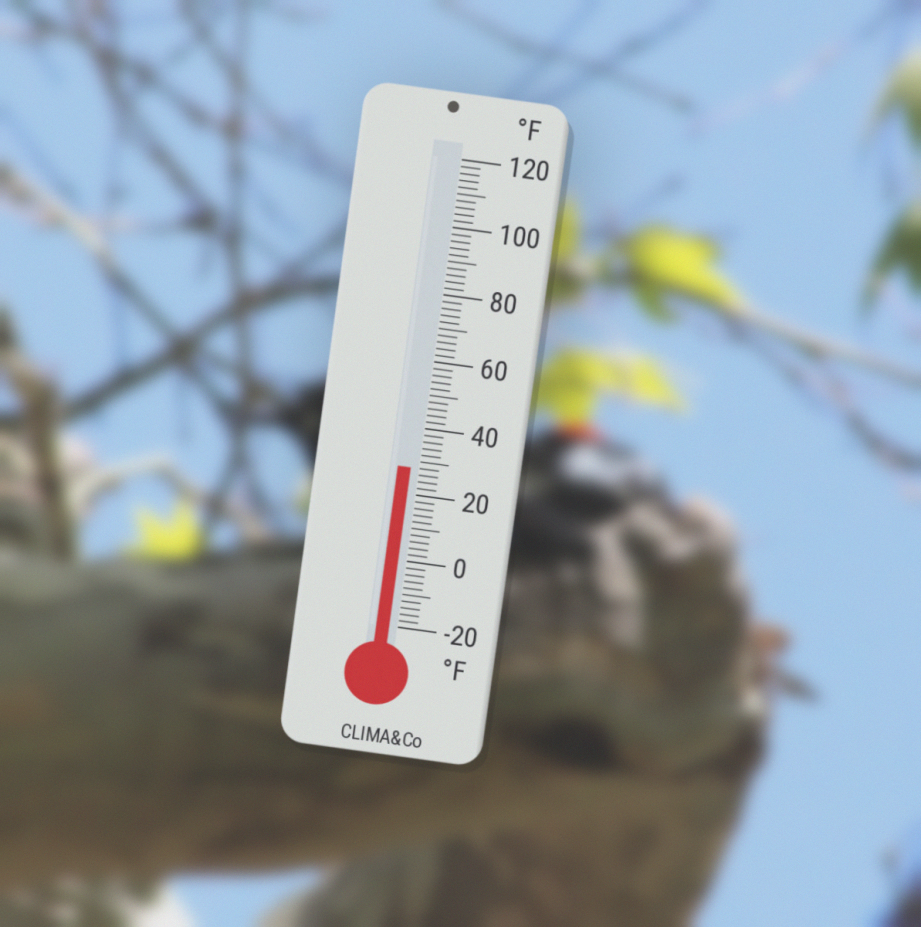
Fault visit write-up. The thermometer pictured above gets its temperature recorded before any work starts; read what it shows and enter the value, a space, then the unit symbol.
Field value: 28 °F
